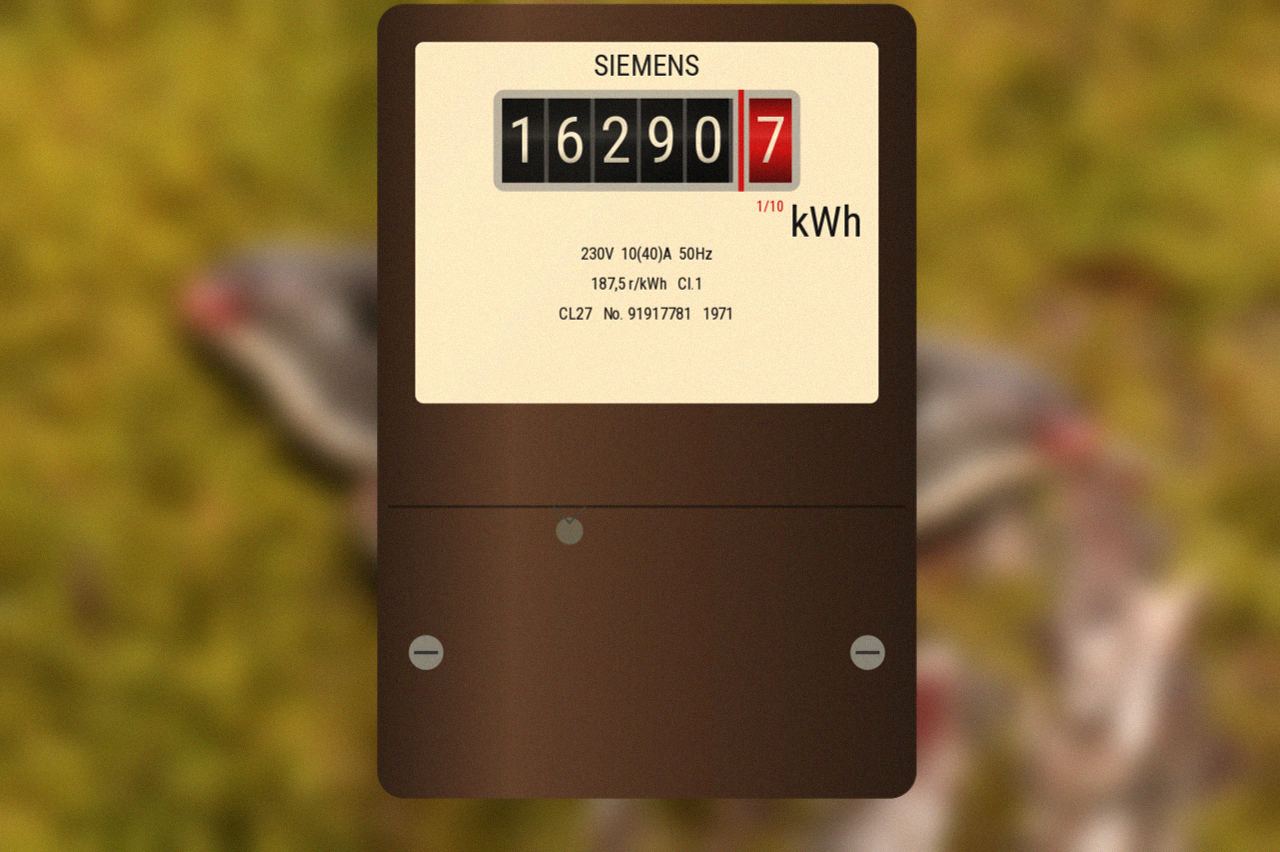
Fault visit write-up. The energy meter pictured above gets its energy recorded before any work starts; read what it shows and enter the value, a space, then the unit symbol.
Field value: 16290.7 kWh
